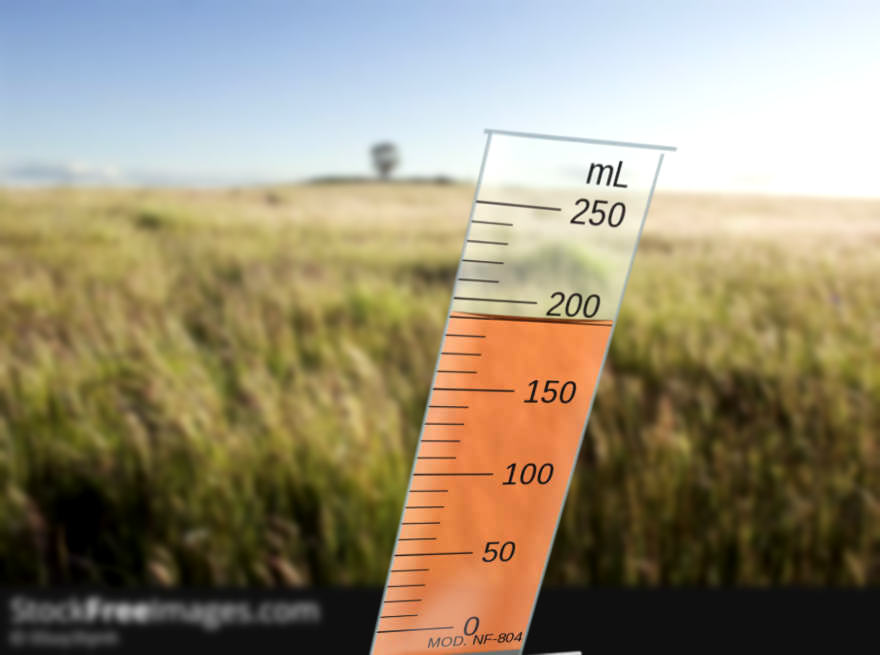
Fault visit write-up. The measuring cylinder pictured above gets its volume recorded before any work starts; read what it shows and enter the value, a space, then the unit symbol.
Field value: 190 mL
